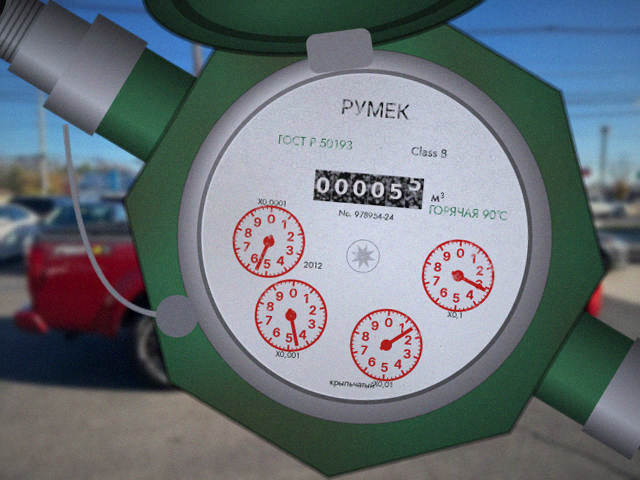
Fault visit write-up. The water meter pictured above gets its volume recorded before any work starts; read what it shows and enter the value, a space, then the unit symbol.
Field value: 55.3145 m³
